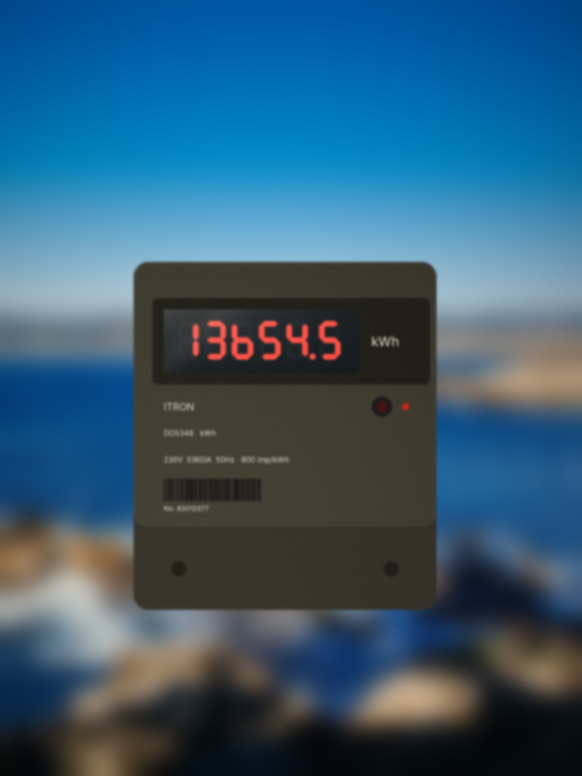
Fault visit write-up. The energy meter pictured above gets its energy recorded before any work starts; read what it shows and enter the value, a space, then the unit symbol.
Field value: 13654.5 kWh
